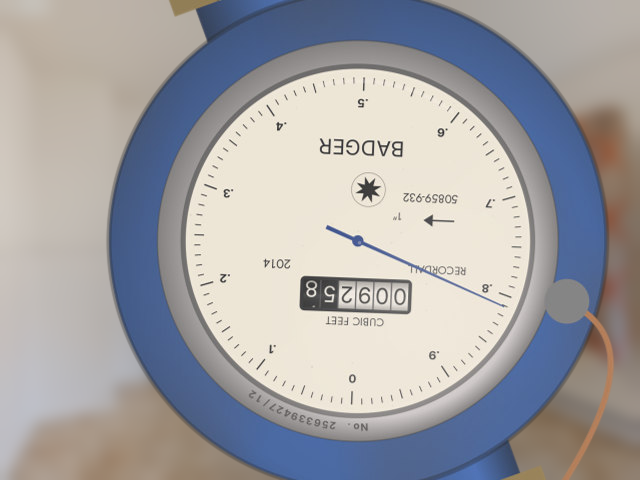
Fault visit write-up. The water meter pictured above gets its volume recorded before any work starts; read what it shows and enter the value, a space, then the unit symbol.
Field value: 9257.81 ft³
